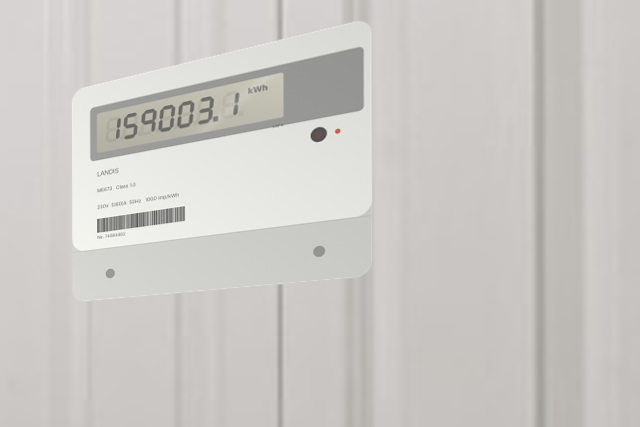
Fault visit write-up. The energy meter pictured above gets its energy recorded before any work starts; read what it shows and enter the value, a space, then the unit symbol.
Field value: 159003.1 kWh
